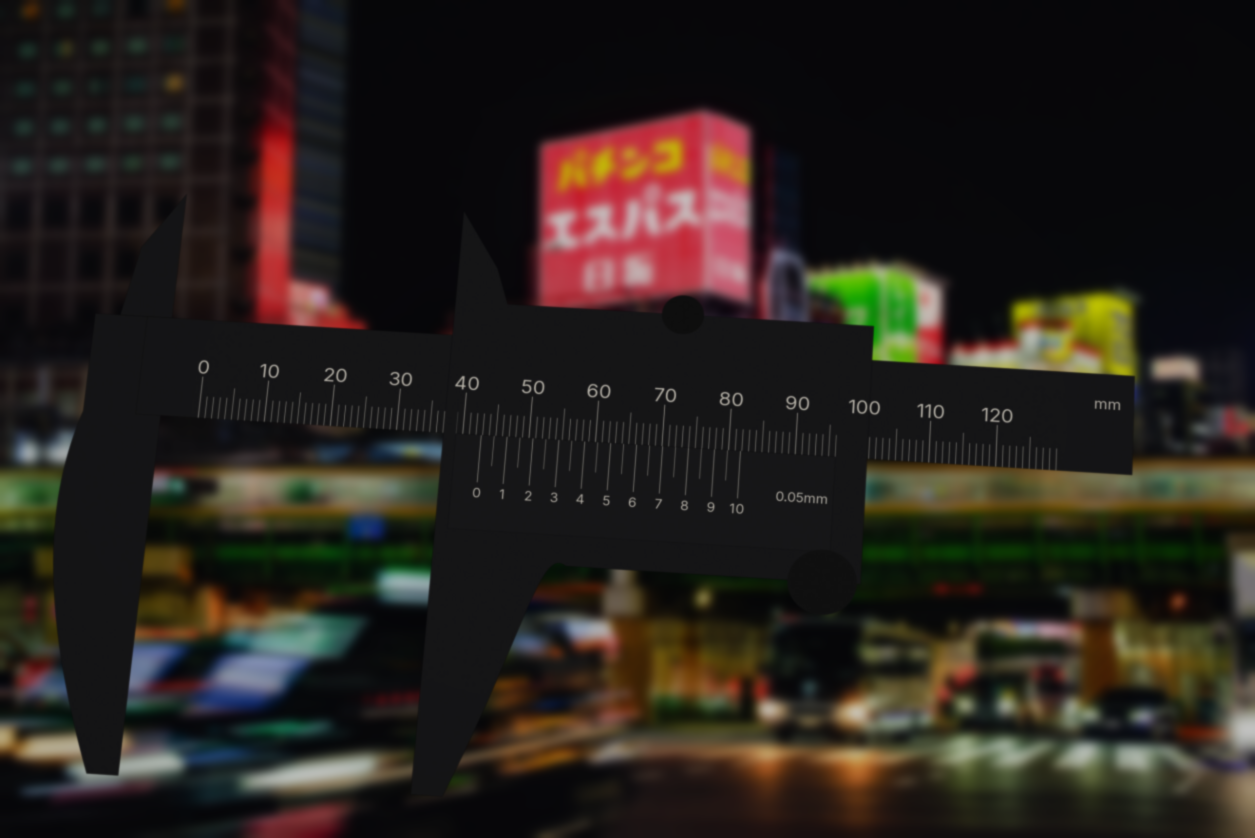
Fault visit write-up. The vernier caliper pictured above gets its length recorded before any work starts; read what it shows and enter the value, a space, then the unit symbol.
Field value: 42.8 mm
